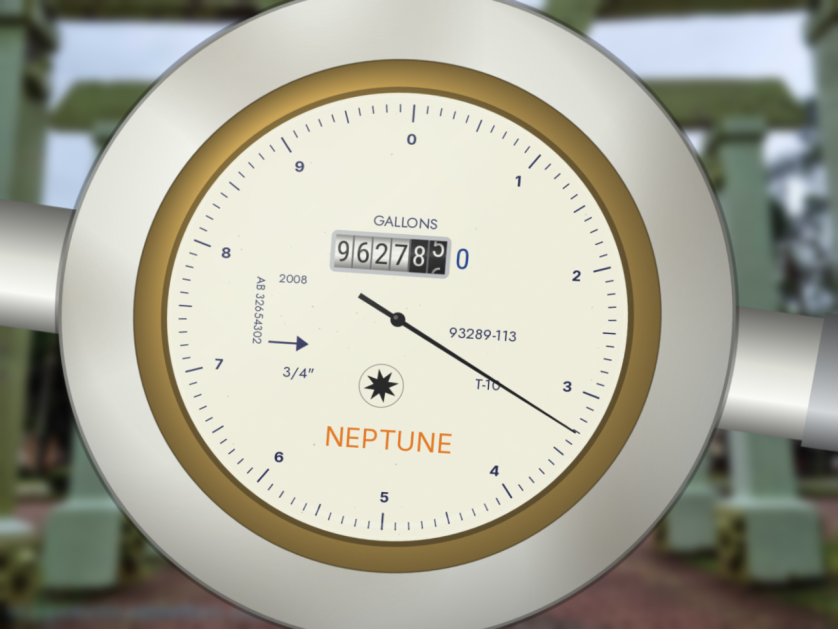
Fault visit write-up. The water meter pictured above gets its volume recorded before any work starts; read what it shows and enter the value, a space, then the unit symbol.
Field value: 9627853.3 gal
